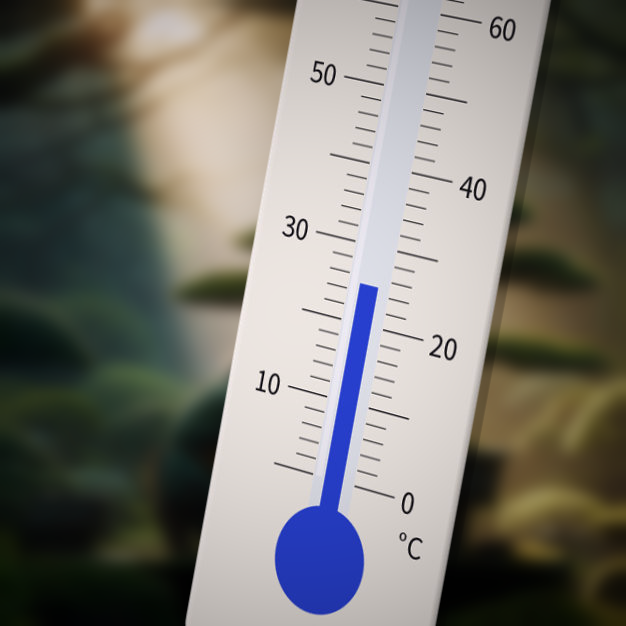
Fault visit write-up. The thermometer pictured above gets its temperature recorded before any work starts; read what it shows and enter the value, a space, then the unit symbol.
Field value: 25 °C
